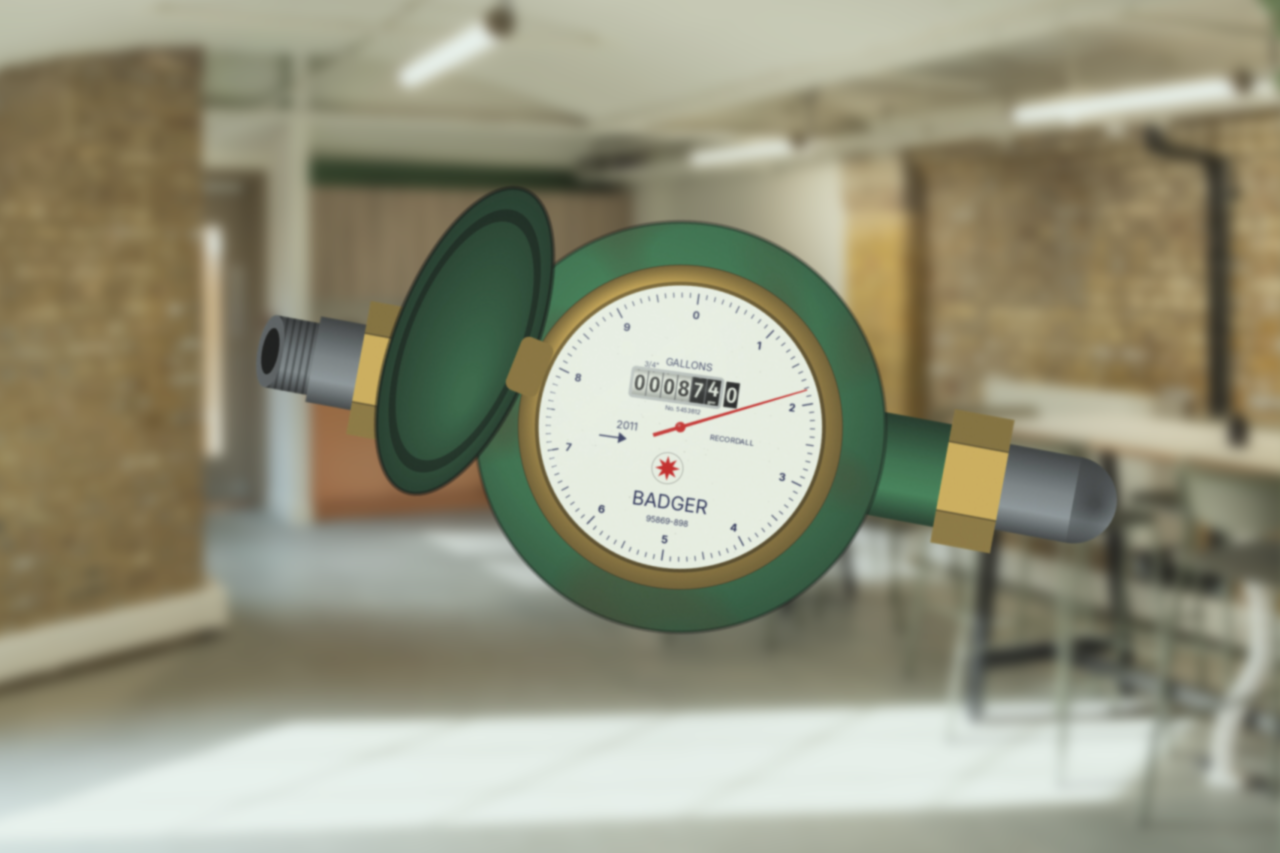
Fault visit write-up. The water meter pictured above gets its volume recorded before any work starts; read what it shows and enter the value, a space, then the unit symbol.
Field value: 8741.8 gal
